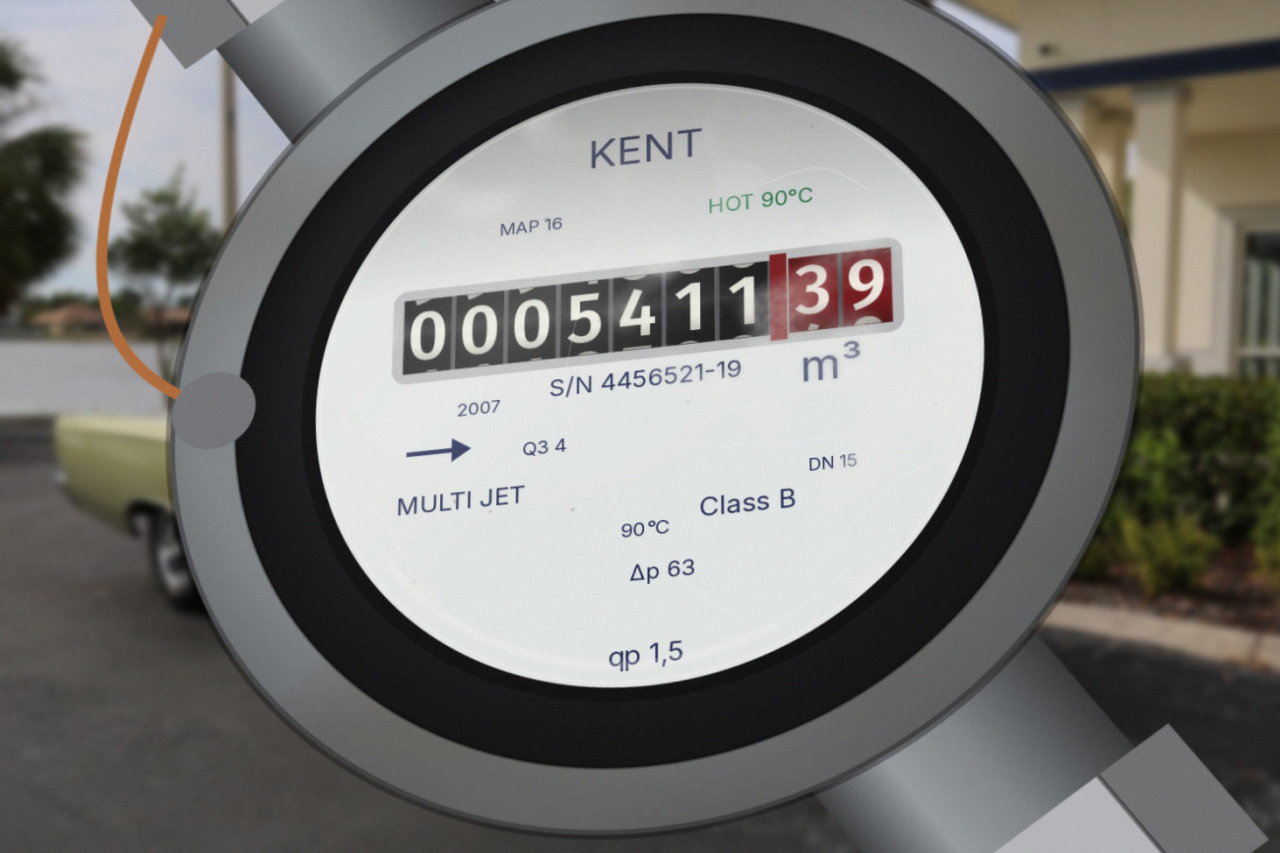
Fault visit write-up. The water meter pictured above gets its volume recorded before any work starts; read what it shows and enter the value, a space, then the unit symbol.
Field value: 5411.39 m³
